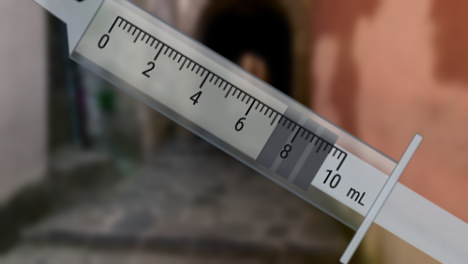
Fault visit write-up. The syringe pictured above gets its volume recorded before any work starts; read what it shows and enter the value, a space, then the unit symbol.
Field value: 7.2 mL
